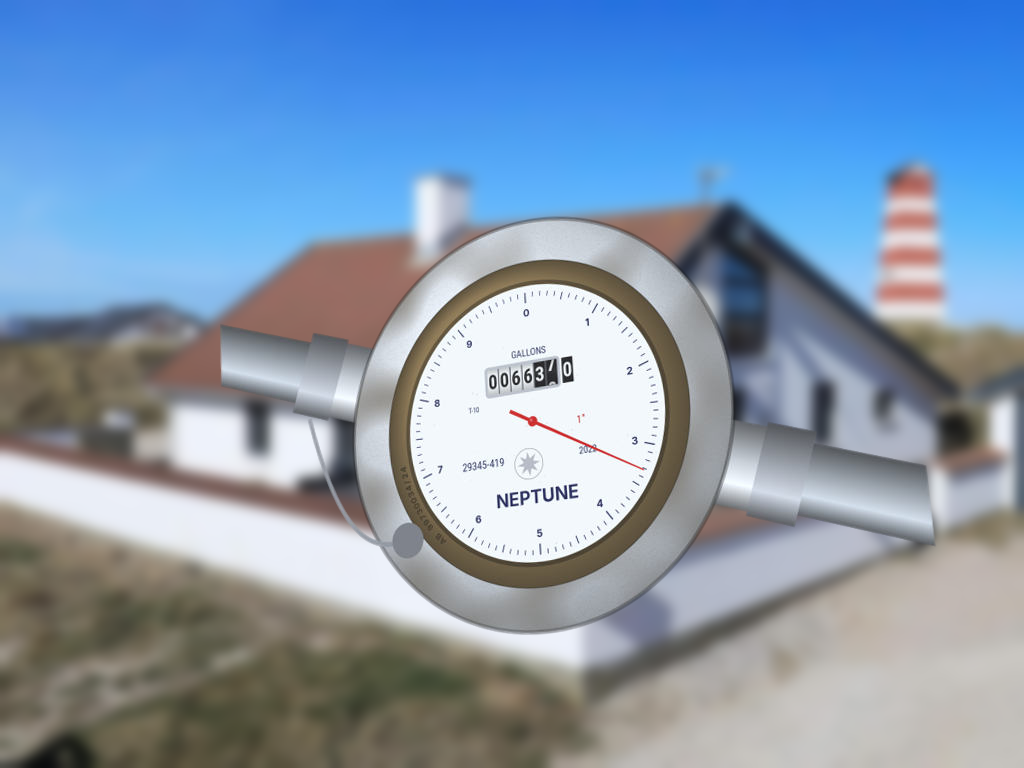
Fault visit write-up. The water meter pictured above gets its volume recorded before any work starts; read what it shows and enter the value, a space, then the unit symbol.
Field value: 66373.3 gal
